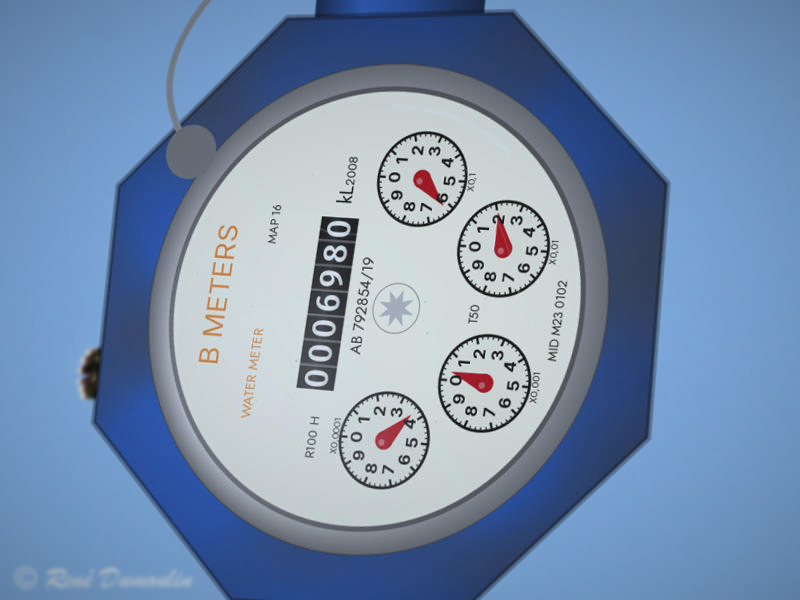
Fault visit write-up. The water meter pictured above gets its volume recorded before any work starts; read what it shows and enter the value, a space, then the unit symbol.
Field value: 6980.6203 kL
